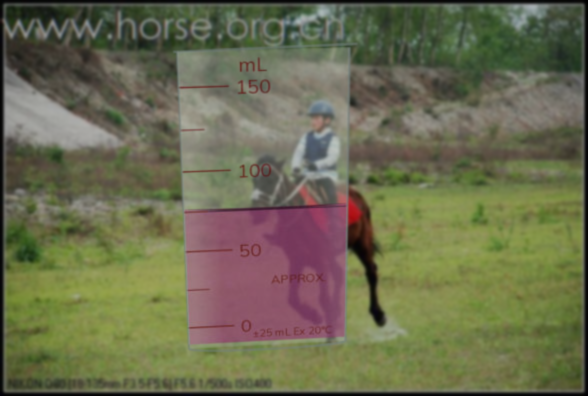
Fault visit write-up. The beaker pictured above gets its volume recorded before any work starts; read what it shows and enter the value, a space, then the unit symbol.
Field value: 75 mL
